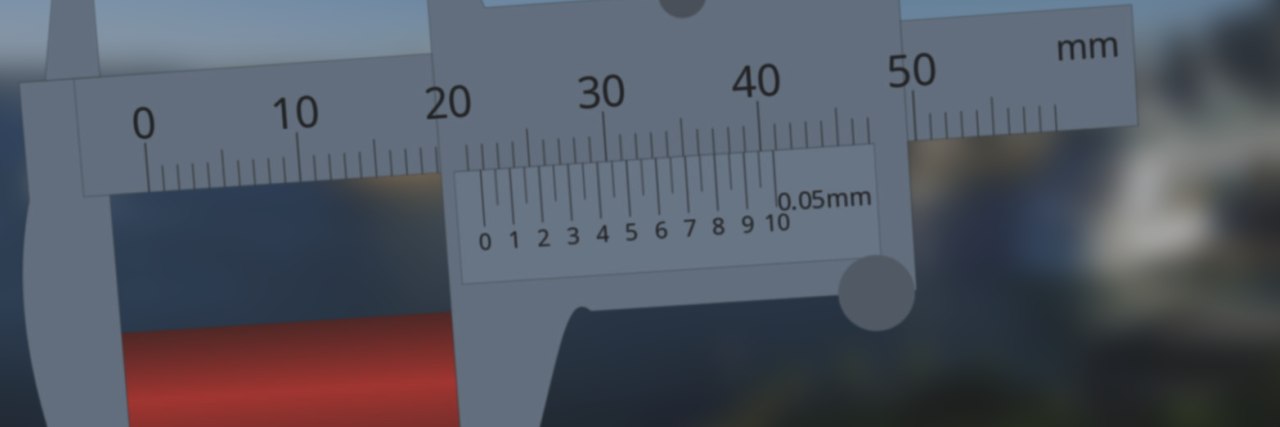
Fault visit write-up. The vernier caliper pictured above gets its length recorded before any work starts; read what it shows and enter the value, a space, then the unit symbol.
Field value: 21.8 mm
